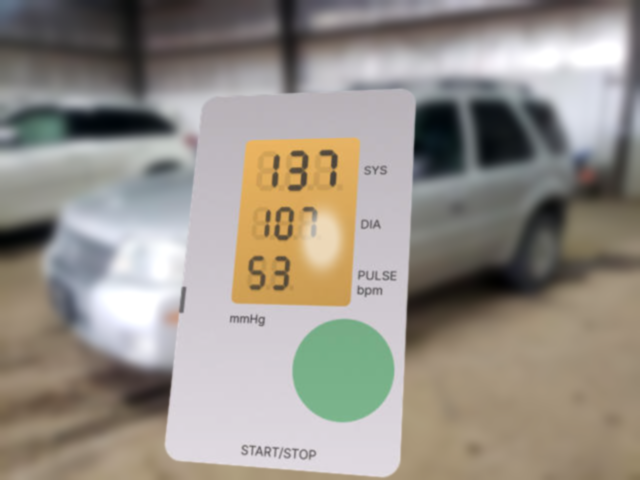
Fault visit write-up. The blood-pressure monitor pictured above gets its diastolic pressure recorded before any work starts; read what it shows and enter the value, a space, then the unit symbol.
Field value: 107 mmHg
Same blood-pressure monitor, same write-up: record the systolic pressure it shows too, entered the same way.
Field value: 137 mmHg
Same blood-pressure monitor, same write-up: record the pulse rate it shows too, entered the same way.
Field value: 53 bpm
